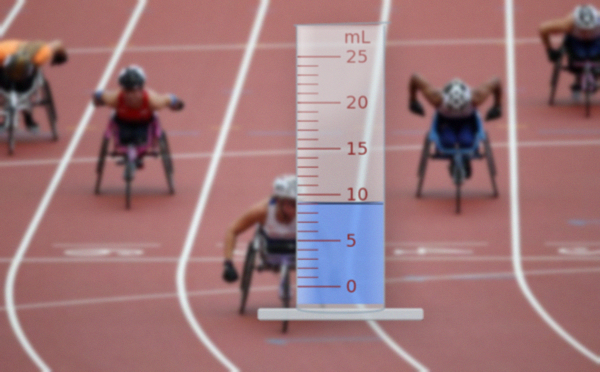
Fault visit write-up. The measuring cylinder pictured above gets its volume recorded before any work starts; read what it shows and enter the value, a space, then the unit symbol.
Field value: 9 mL
